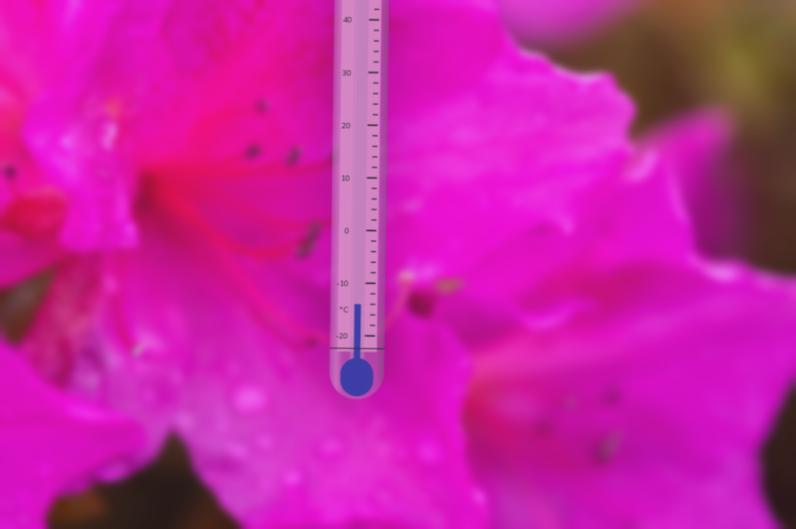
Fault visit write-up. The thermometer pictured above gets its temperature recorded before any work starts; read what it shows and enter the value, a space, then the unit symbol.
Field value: -14 °C
